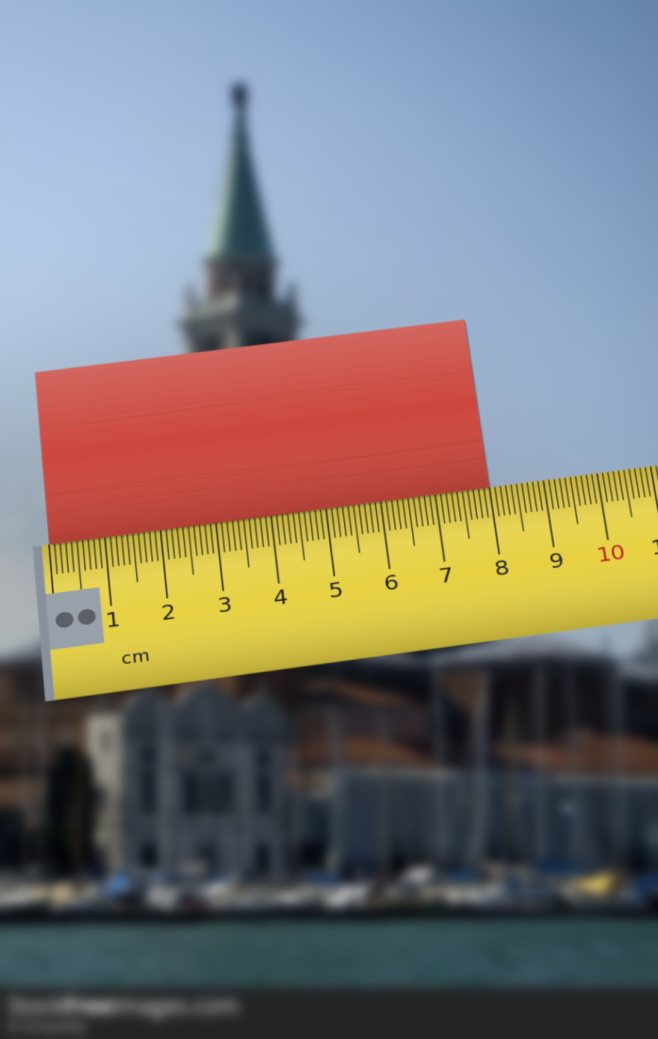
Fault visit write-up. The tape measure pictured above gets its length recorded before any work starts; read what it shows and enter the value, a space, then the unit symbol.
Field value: 8 cm
